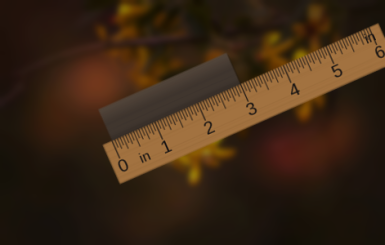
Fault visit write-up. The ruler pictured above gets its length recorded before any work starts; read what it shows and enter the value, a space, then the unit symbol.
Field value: 3 in
